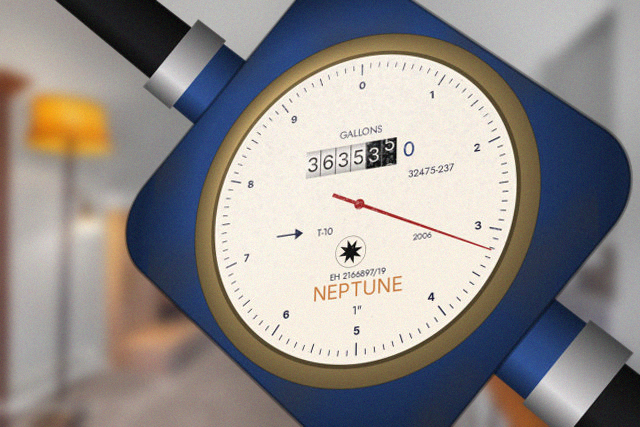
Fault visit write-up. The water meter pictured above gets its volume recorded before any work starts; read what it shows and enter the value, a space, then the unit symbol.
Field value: 3635353.2 gal
